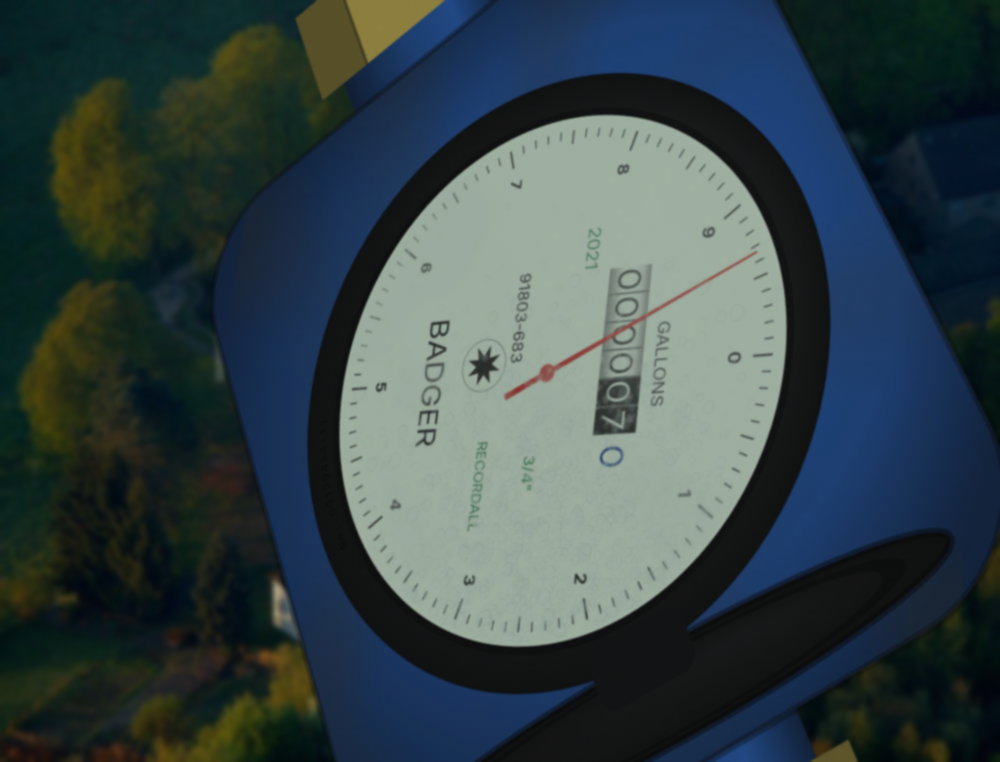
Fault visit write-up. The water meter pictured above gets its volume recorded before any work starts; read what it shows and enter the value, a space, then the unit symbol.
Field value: 69.3 gal
